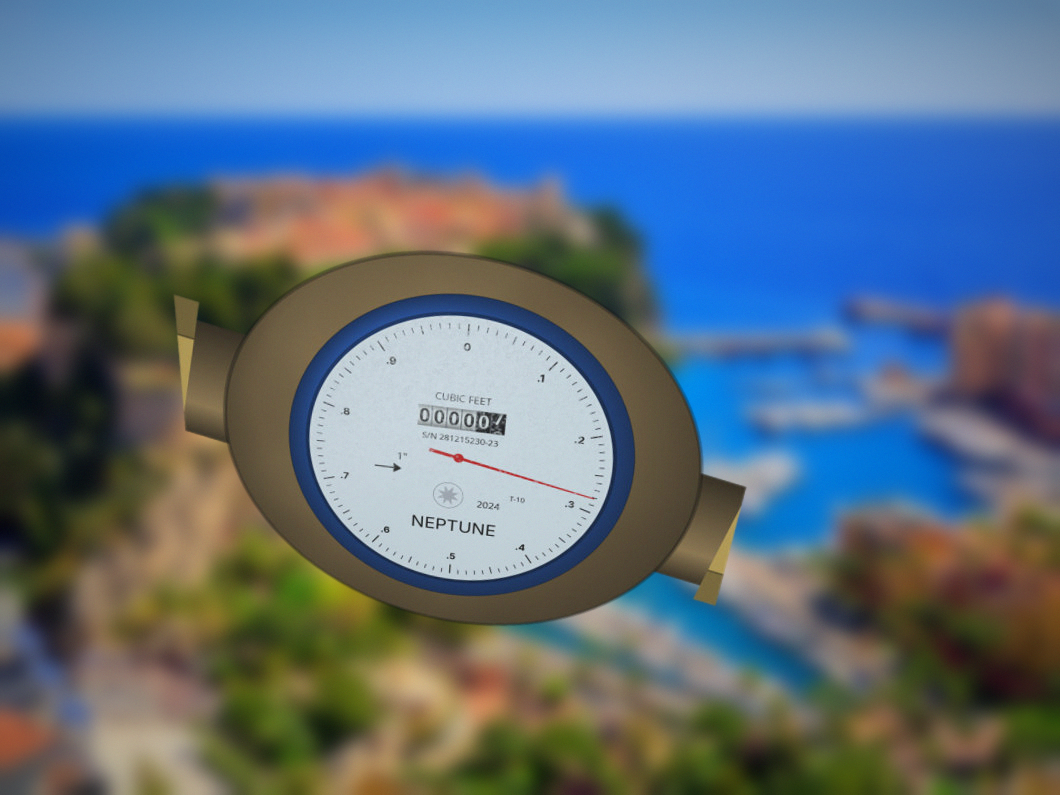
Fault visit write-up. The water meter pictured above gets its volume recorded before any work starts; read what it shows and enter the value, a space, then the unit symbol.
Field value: 7.28 ft³
